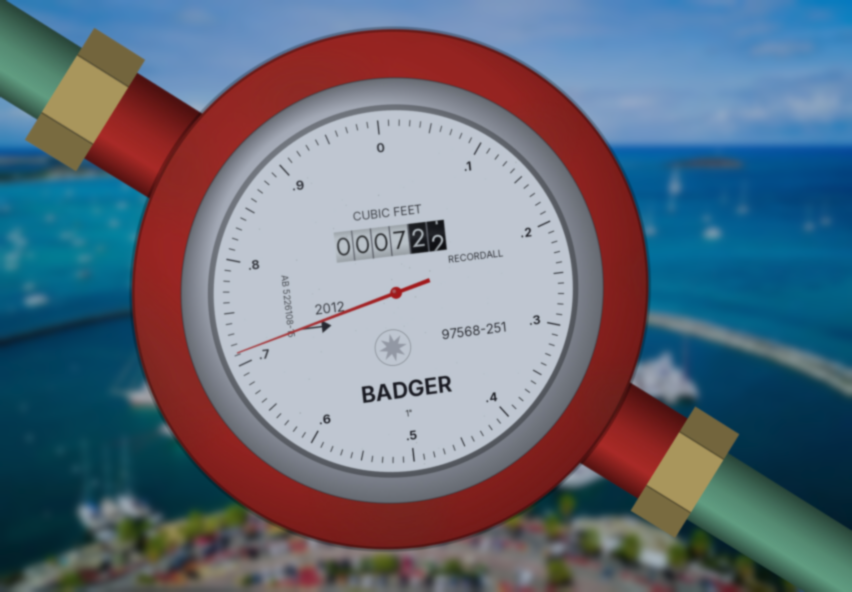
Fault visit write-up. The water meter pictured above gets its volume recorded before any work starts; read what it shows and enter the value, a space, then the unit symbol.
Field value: 721.71 ft³
